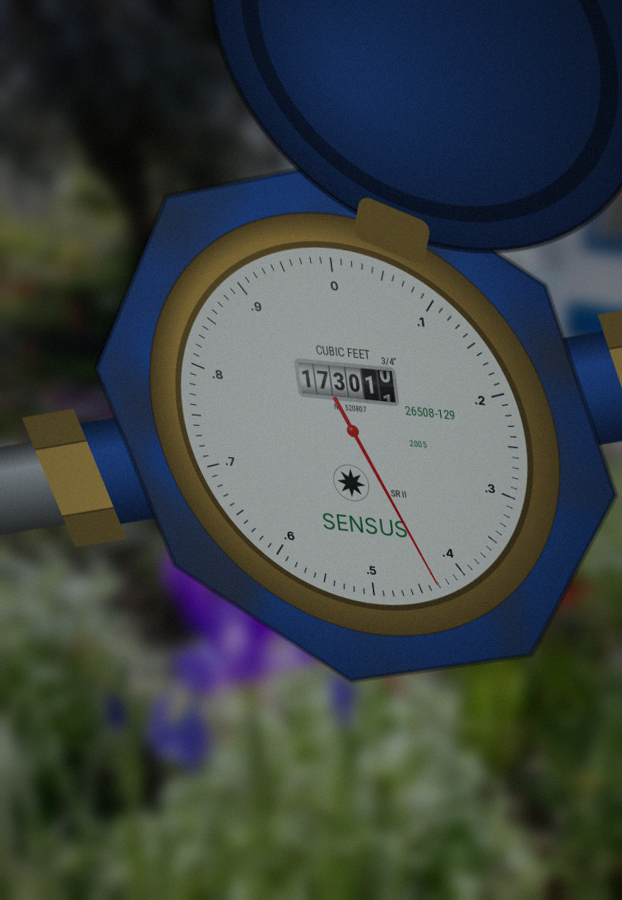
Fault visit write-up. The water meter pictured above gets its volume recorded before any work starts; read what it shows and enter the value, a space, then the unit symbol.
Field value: 173010.43 ft³
